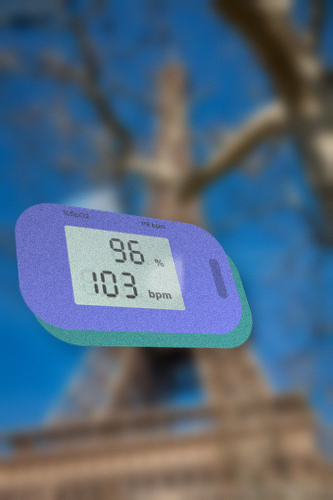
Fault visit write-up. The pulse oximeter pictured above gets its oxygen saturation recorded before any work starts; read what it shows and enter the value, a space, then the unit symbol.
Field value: 96 %
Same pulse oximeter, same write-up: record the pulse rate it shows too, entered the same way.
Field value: 103 bpm
